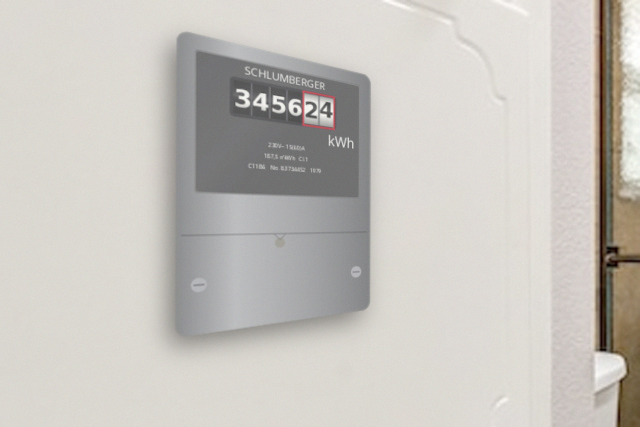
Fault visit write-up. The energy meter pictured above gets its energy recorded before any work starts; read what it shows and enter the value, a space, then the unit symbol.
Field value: 3456.24 kWh
